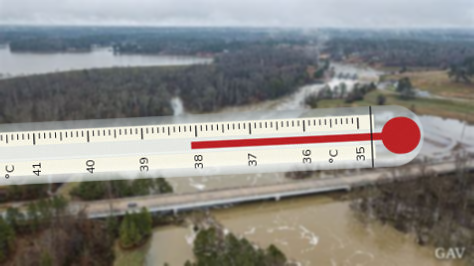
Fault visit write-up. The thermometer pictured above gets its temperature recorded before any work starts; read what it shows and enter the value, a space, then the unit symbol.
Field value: 38.1 °C
